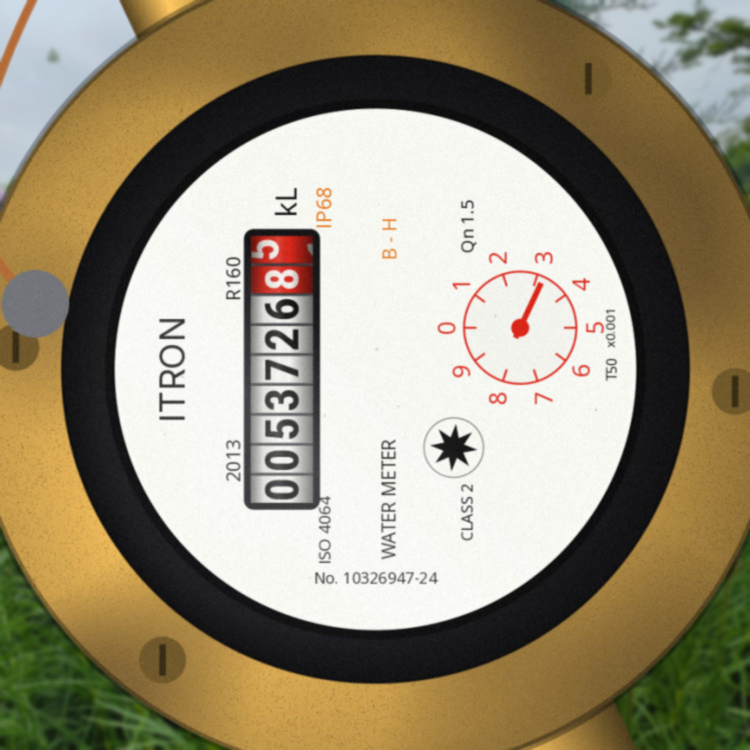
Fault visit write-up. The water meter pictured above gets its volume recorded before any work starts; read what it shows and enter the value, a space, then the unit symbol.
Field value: 53726.853 kL
